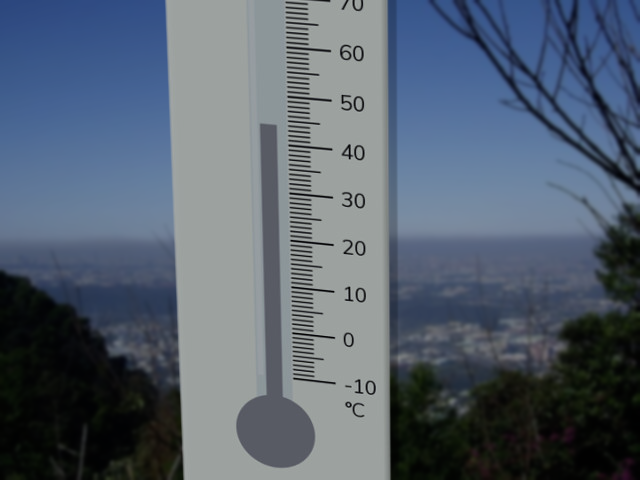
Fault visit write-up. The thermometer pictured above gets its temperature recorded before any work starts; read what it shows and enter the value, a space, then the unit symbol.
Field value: 44 °C
